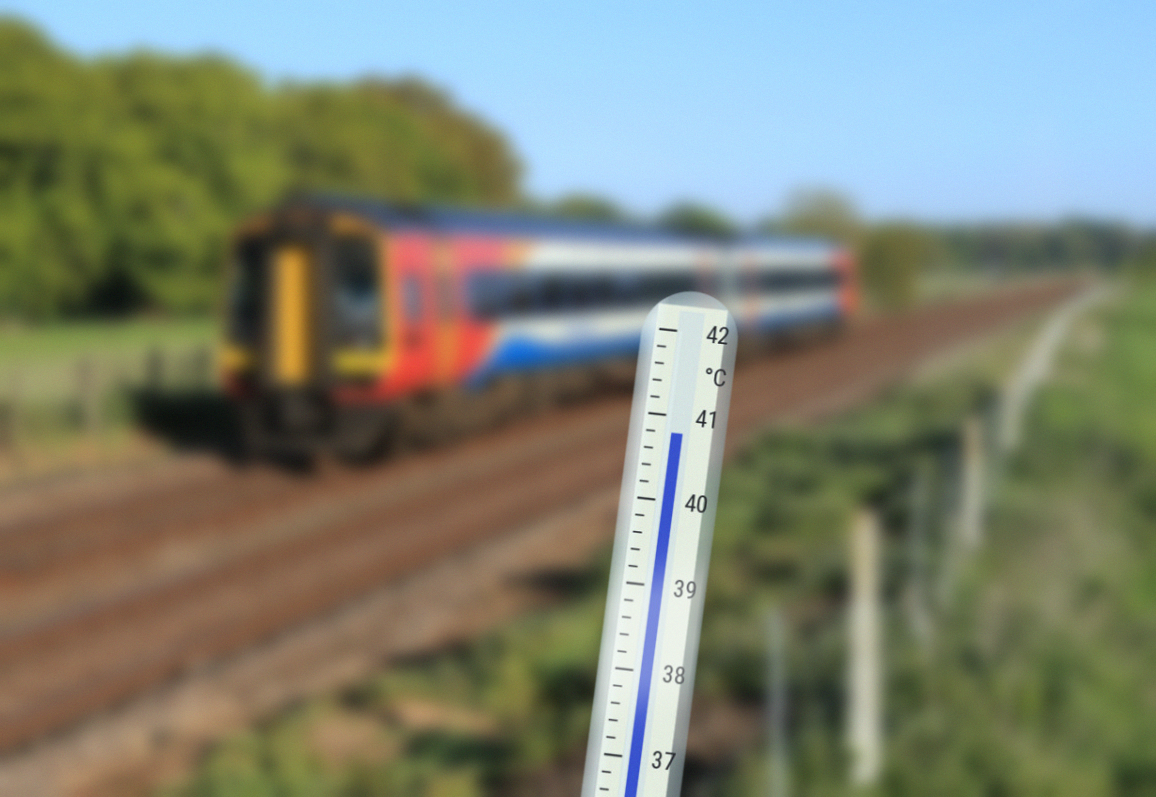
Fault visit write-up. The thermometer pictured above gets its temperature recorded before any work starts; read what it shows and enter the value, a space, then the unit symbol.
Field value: 40.8 °C
